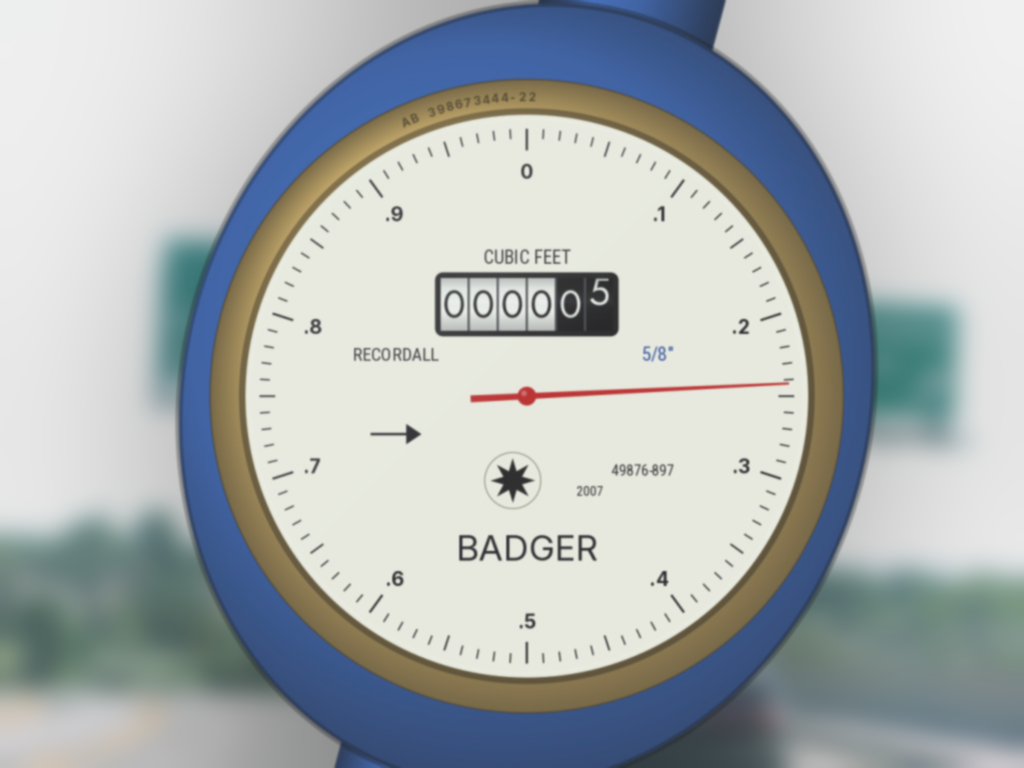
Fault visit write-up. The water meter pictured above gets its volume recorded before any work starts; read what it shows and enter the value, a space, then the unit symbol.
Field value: 5.24 ft³
